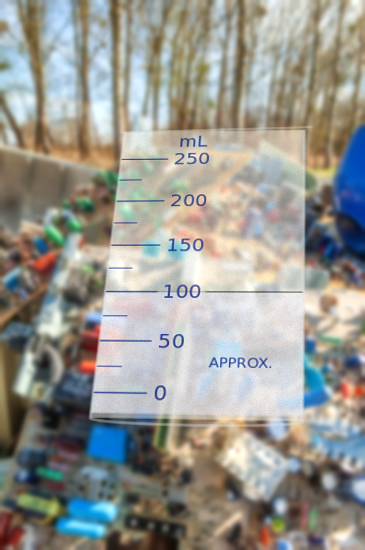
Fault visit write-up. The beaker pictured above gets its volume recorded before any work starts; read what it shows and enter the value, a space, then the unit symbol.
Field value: 100 mL
